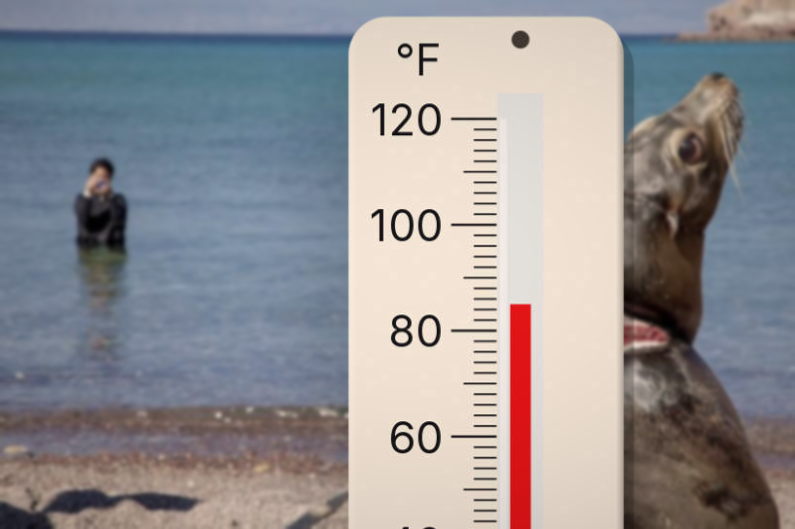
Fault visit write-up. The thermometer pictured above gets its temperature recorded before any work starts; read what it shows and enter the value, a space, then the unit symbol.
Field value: 85 °F
